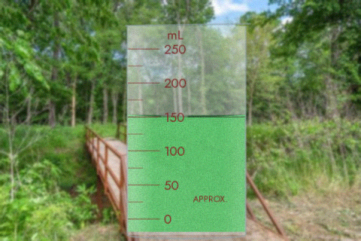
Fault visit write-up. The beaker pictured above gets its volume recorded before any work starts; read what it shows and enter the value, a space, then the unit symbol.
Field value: 150 mL
